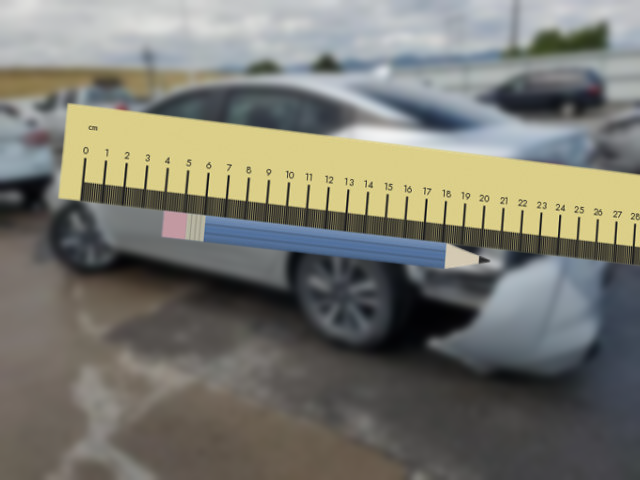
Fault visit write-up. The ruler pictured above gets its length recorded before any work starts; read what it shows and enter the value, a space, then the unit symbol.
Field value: 16.5 cm
